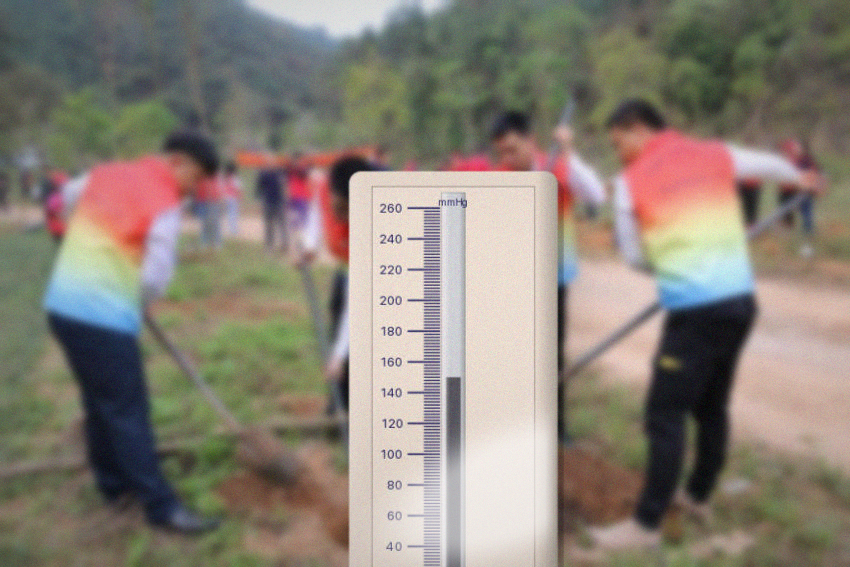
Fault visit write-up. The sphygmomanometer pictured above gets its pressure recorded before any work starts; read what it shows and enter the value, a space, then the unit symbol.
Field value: 150 mmHg
